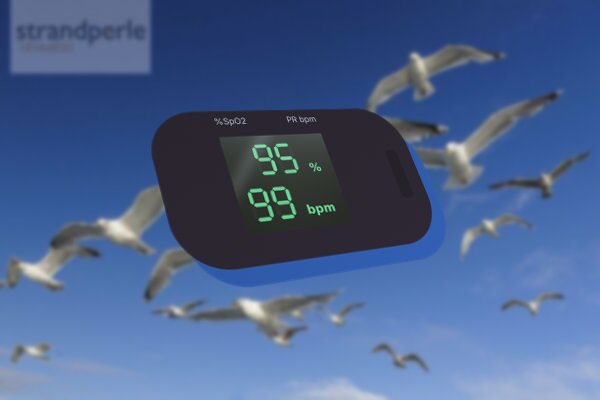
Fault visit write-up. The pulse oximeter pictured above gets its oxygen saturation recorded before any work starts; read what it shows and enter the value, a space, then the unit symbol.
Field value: 95 %
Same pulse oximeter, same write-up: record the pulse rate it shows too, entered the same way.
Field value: 99 bpm
